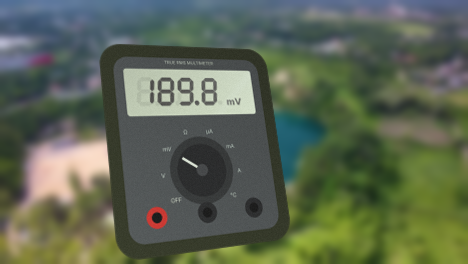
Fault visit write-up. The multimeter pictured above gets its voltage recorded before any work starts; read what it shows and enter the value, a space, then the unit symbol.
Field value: 189.8 mV
